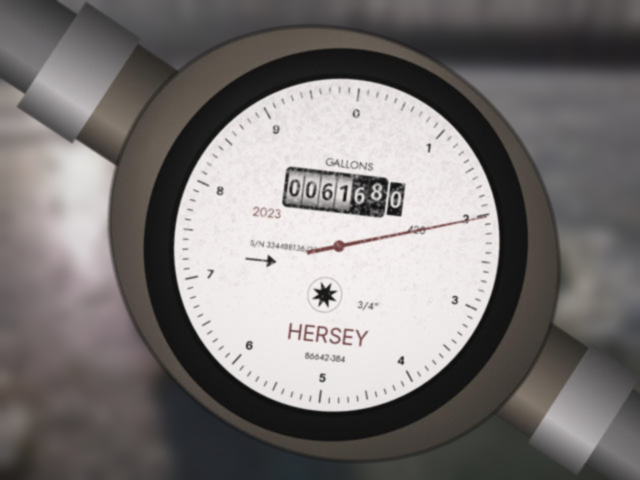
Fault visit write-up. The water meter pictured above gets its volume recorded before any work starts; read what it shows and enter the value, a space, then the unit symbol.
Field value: 61682.0 gal
